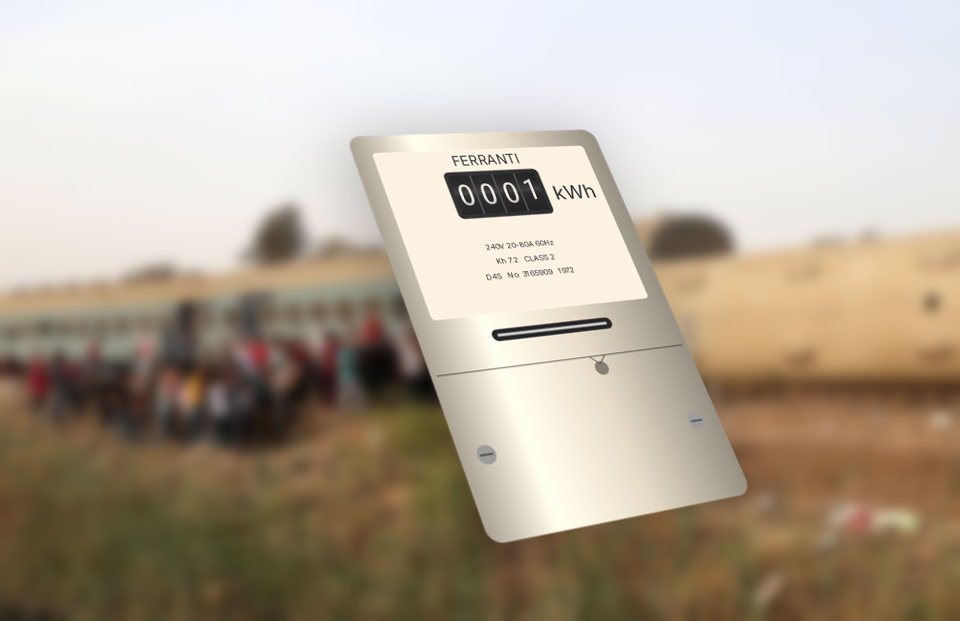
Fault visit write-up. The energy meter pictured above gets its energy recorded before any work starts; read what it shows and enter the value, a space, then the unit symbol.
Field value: 1 kWh
